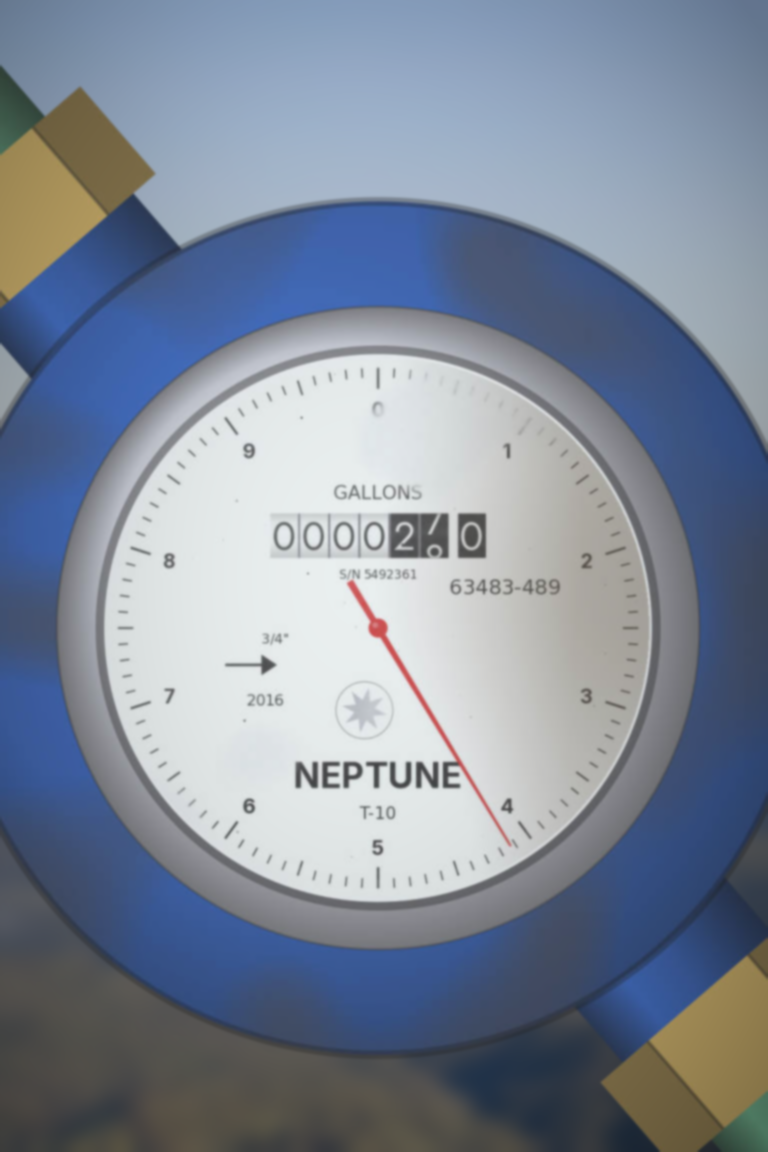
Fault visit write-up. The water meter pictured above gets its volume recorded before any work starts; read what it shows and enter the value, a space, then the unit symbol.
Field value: 274.1 gal
